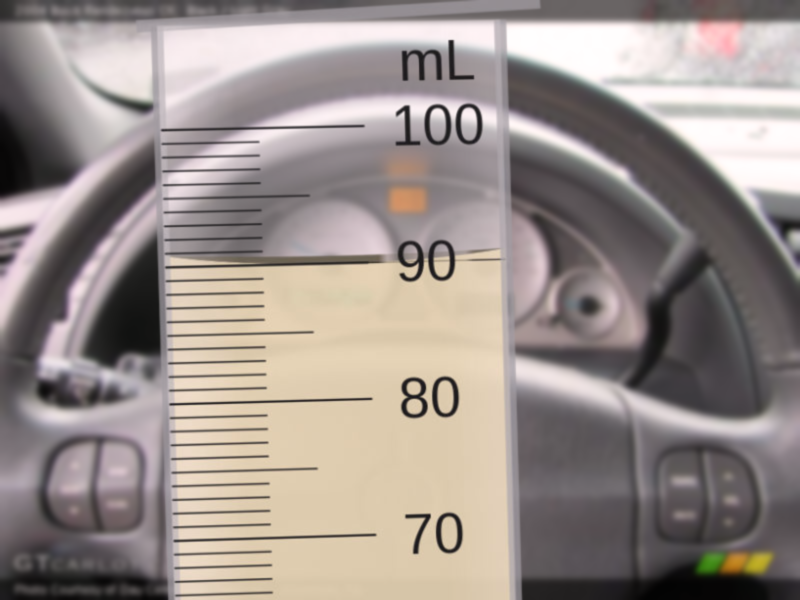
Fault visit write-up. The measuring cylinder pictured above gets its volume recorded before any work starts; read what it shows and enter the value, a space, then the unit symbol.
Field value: 90 mL
